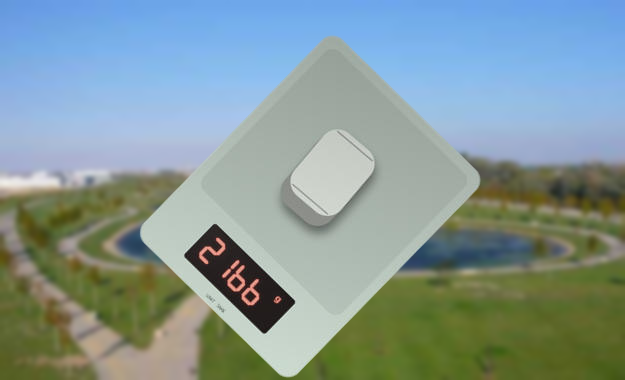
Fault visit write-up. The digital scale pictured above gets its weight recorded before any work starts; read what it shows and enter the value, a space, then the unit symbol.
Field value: 2166 g
